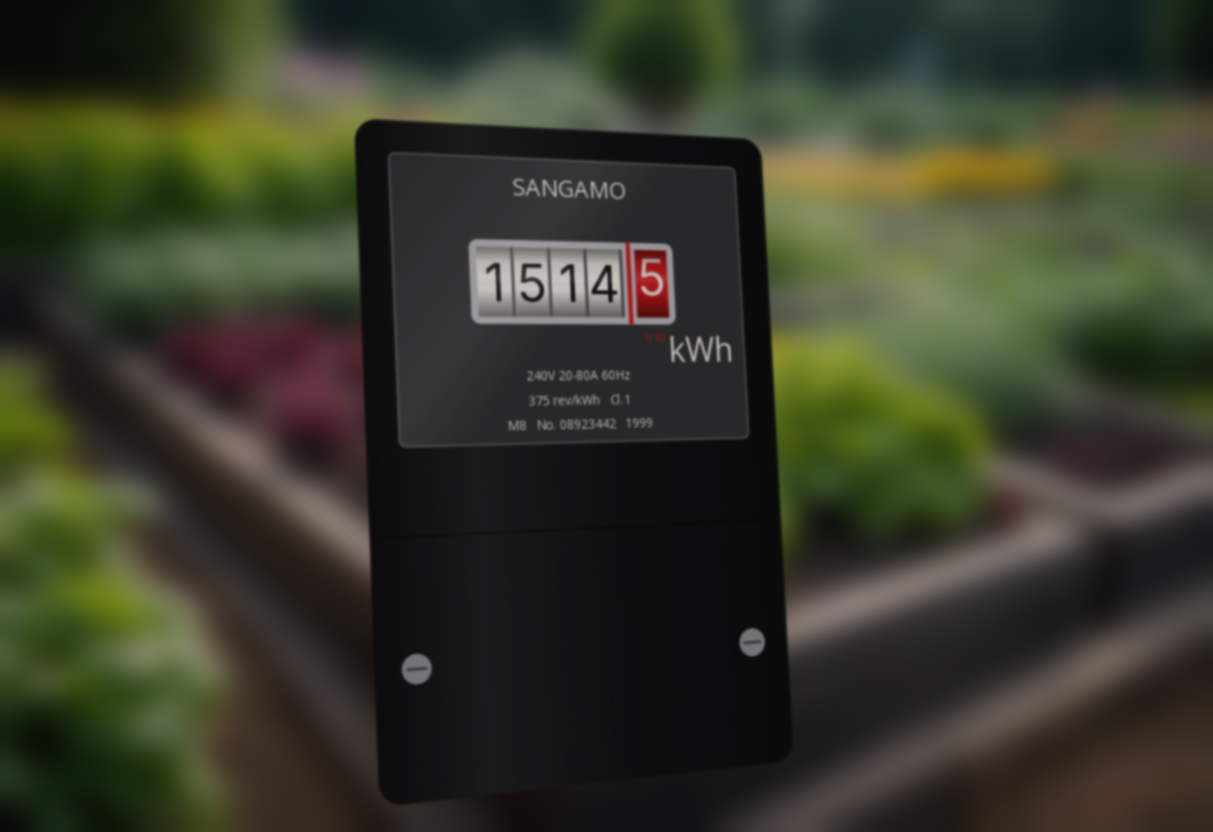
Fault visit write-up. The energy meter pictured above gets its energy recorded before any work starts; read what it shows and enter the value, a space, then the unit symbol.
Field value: 1514.5 kWh
